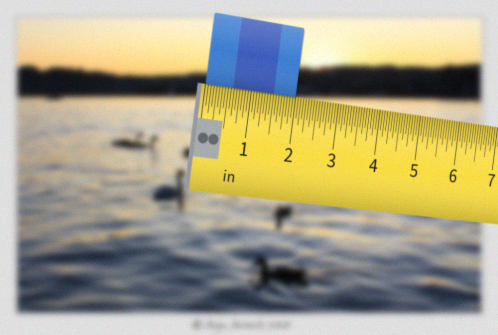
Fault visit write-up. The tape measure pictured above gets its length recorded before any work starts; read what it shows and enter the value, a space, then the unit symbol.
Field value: 2 in
